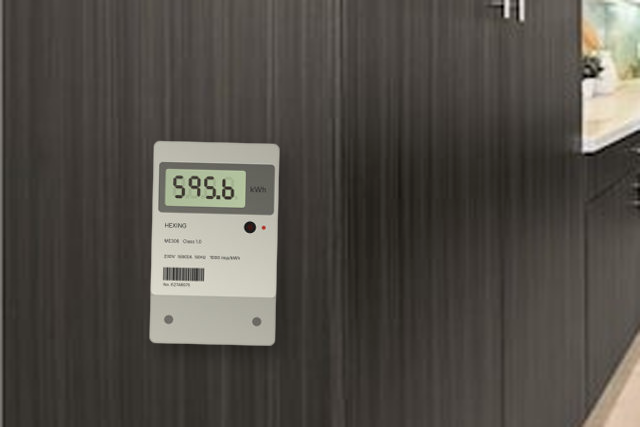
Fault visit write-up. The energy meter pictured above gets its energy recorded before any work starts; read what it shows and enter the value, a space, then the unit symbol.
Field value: 595.6 kWh
